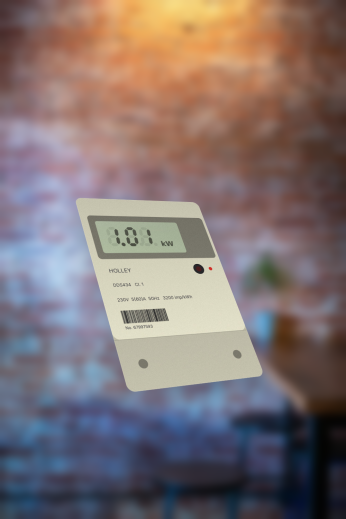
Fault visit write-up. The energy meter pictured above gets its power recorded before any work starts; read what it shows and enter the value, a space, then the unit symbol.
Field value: 1.01 kW
